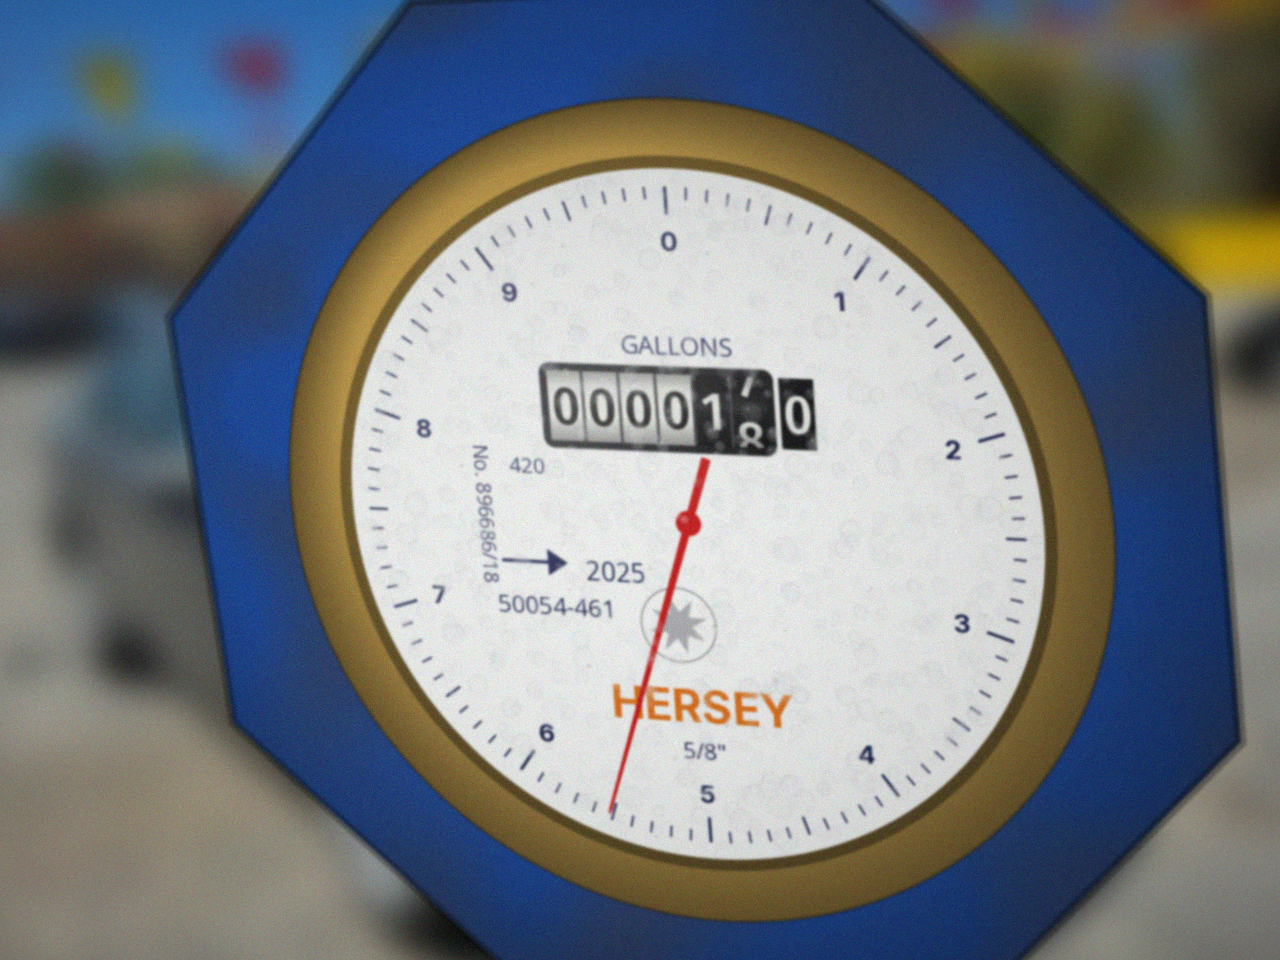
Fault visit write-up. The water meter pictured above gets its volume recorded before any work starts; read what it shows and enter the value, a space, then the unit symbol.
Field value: 175.5 gal
